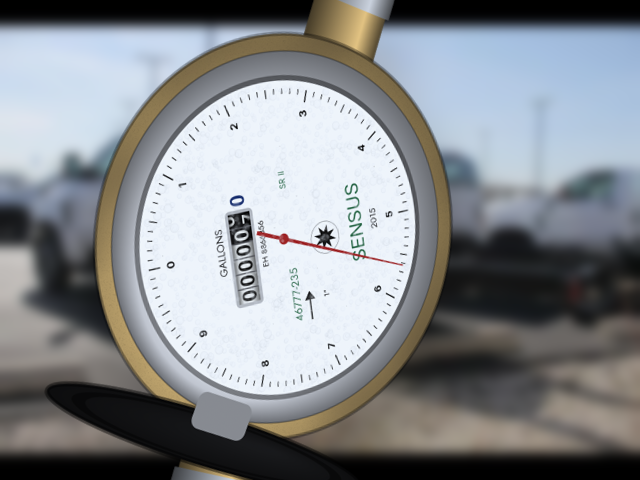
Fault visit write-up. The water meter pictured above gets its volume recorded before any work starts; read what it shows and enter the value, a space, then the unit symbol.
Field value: 65.6 gal
